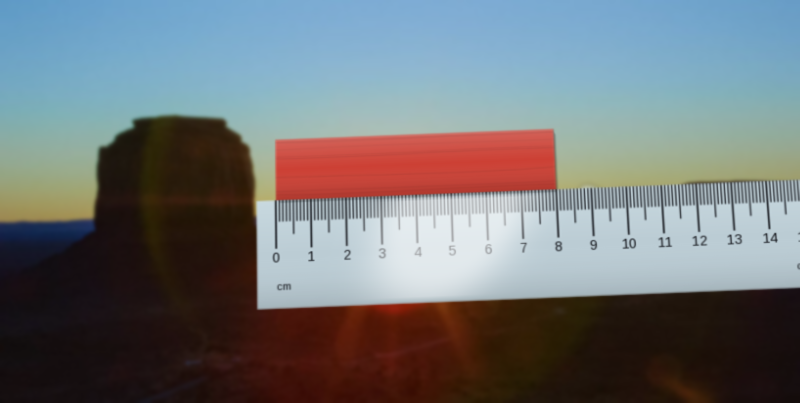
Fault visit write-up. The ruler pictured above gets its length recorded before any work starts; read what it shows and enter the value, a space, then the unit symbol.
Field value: 8 cm
